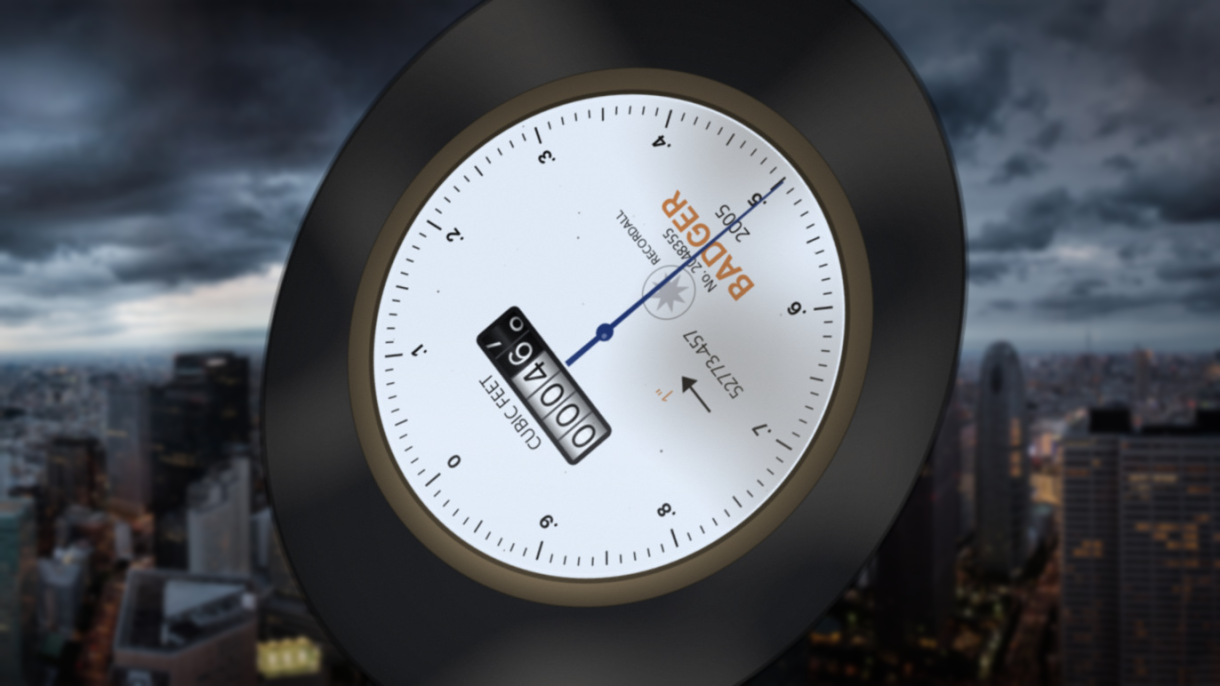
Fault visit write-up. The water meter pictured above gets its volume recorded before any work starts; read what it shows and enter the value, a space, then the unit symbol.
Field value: 467.50 ft³
